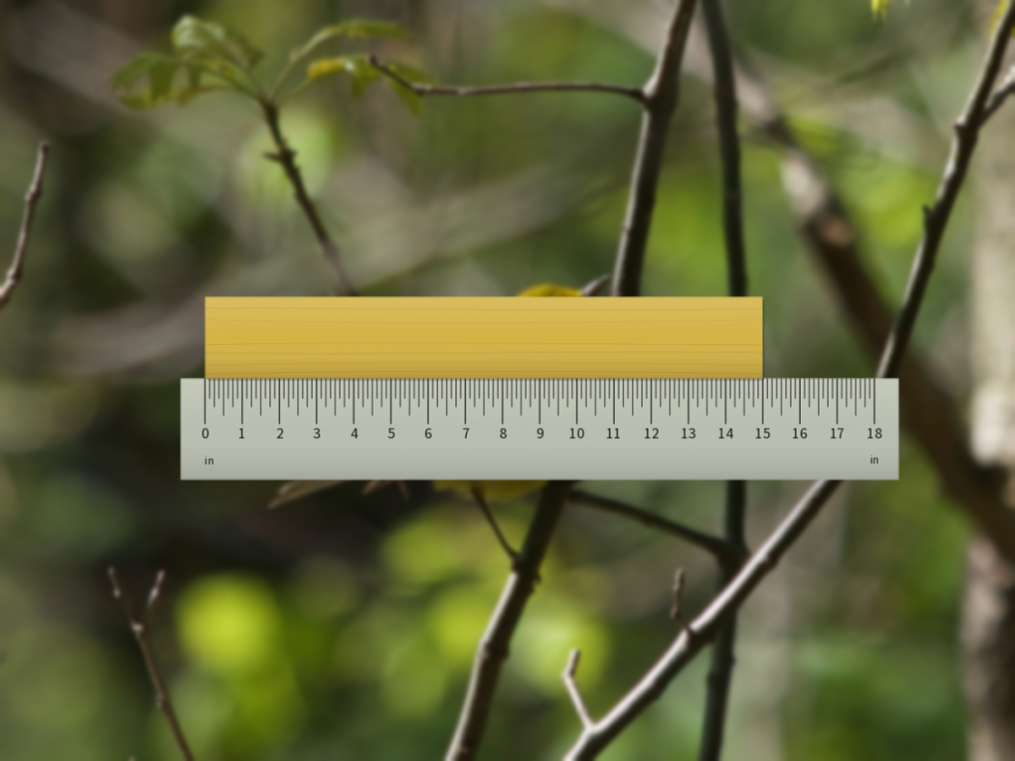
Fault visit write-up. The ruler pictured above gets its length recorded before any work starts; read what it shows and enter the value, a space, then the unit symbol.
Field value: 15 in
